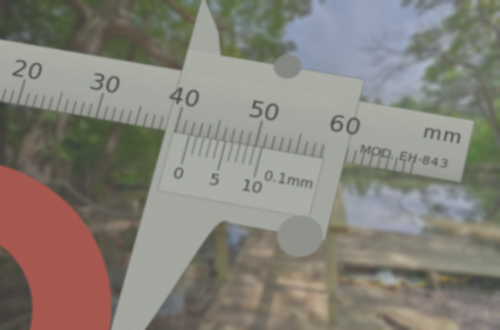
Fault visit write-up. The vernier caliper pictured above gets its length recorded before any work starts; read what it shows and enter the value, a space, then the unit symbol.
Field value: 41.8 mm
